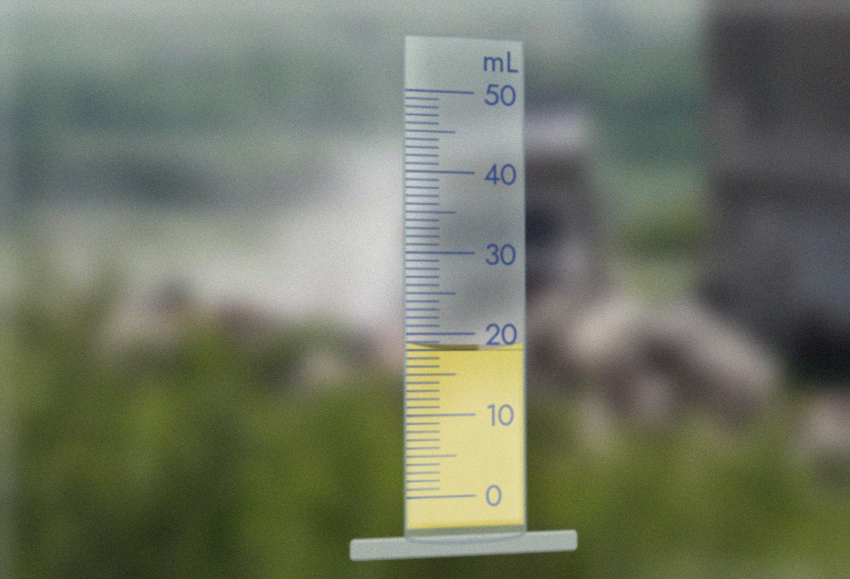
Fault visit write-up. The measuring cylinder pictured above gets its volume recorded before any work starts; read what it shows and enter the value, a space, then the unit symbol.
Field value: 18 mL
